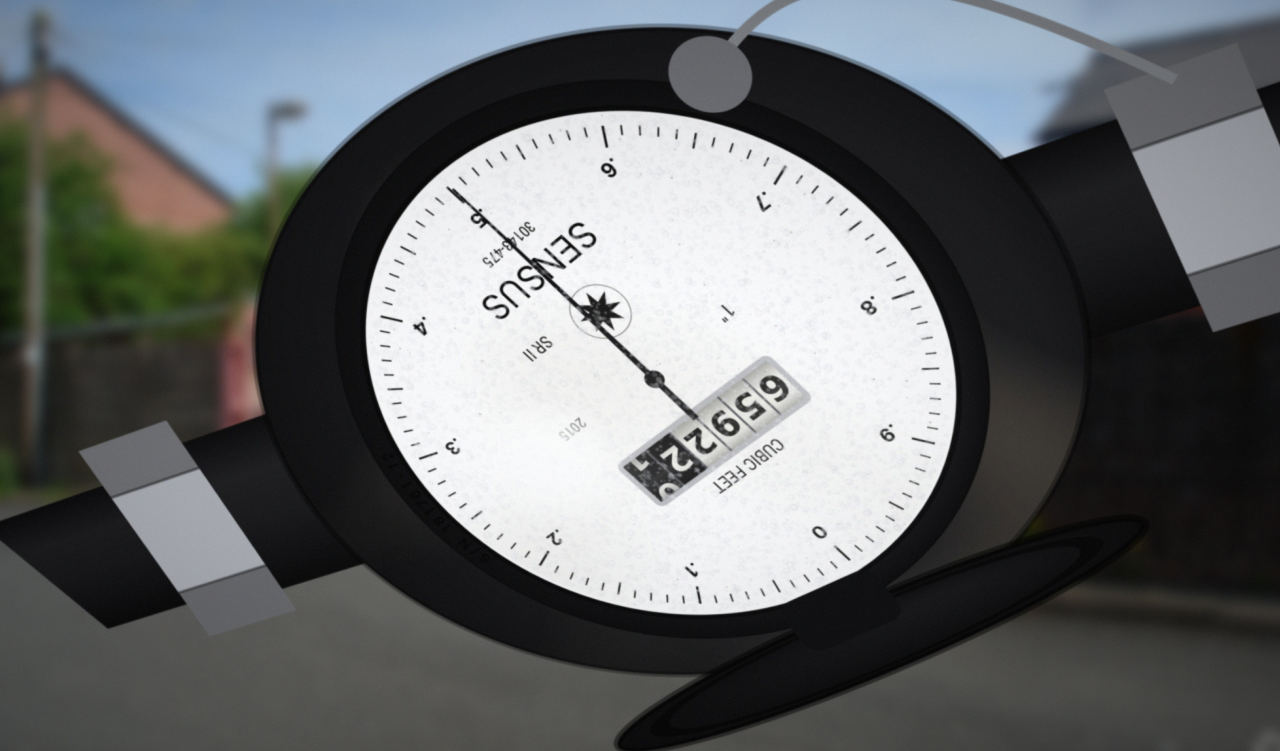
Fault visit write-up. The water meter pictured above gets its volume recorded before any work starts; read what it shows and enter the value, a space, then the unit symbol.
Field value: 659220.50 ft³
